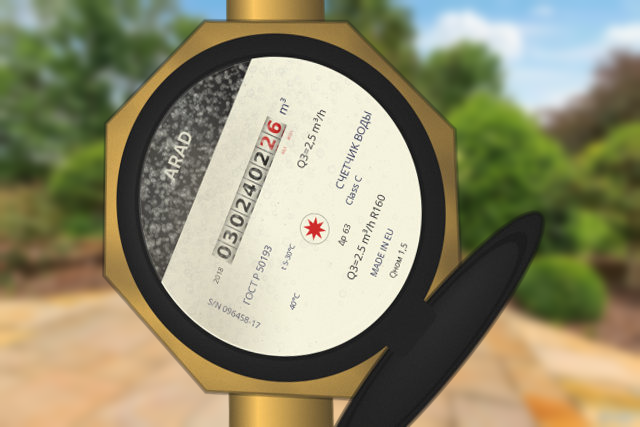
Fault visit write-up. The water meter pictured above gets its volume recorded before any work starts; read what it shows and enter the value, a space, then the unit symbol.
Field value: 302402.26 m³
